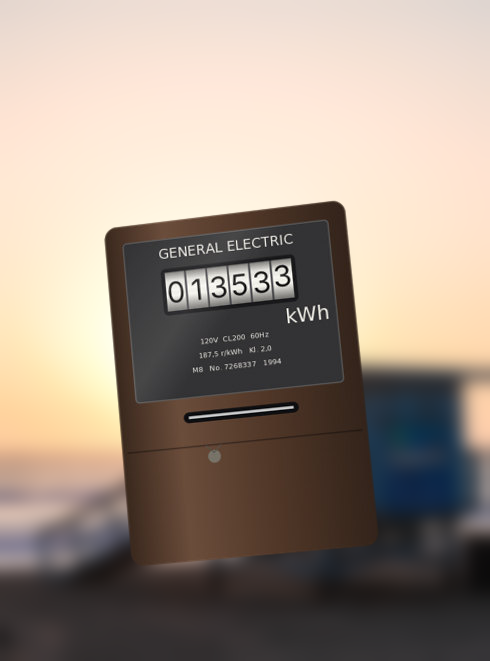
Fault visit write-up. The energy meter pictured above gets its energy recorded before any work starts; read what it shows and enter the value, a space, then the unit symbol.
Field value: 13533 kWh
